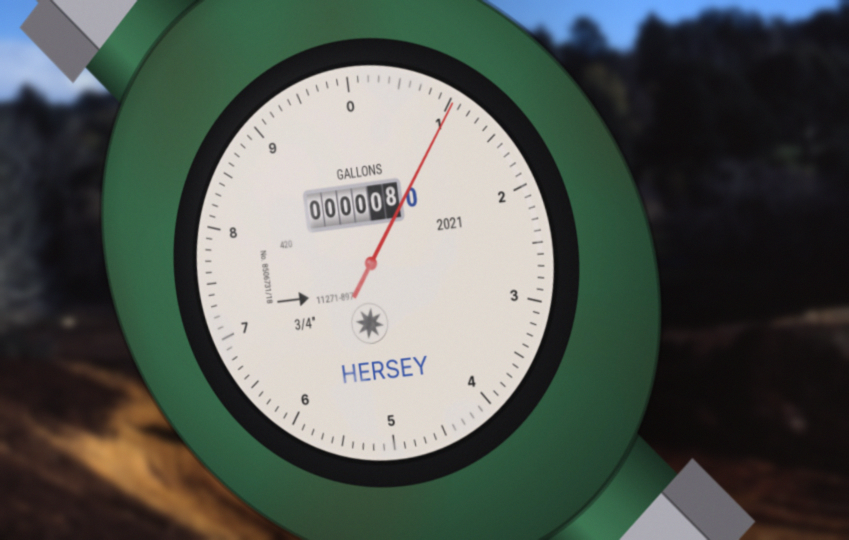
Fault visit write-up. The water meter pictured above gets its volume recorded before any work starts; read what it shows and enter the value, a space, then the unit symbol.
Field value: 81.0 gal
